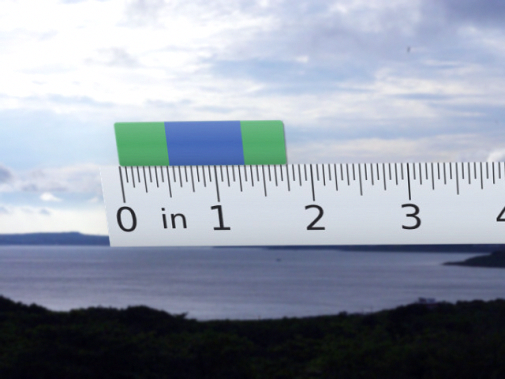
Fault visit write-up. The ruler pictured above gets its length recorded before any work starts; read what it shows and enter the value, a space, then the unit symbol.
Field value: 1.75 in
